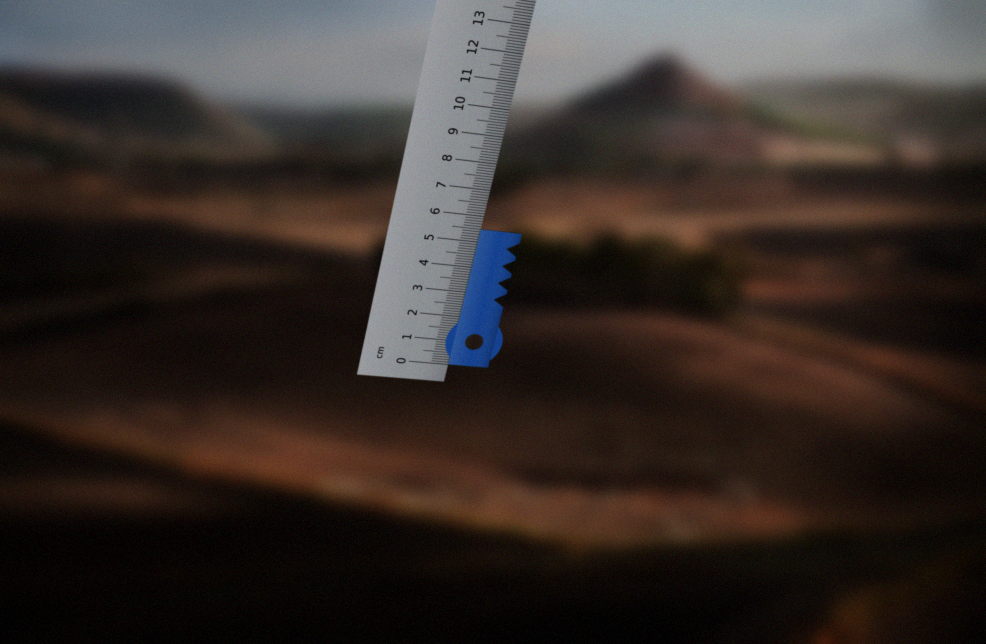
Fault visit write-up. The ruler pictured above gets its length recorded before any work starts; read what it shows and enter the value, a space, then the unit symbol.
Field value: 5.5 cm
